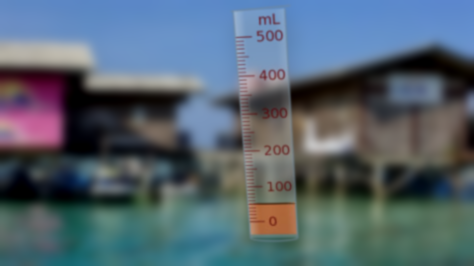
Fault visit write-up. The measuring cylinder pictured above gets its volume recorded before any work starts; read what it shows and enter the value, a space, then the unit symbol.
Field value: 50 mL
